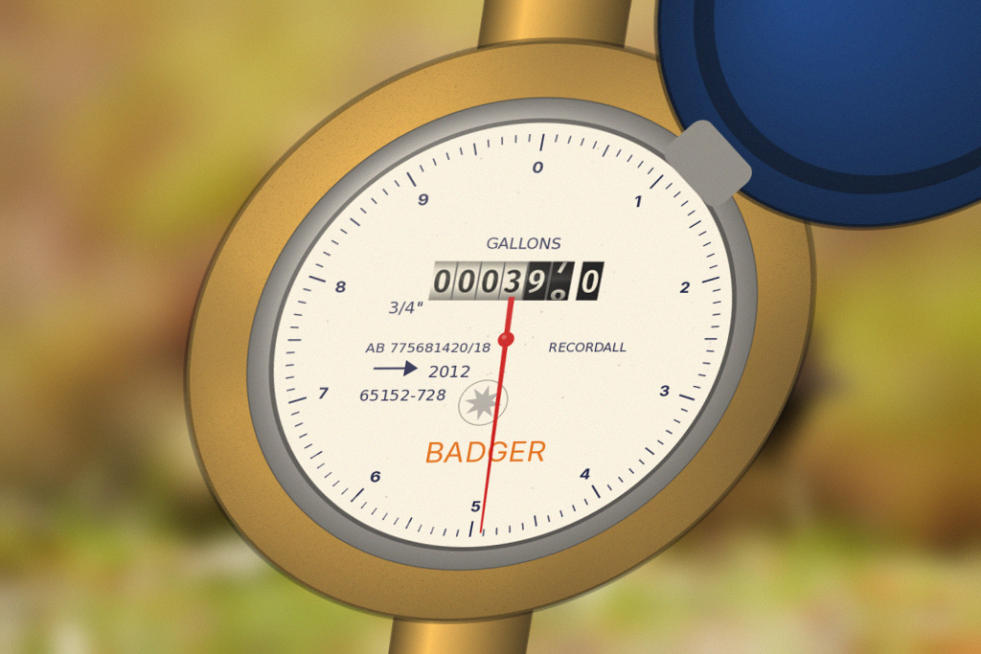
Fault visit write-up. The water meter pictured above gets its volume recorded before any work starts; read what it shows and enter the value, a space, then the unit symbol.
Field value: 3974.9 gal
